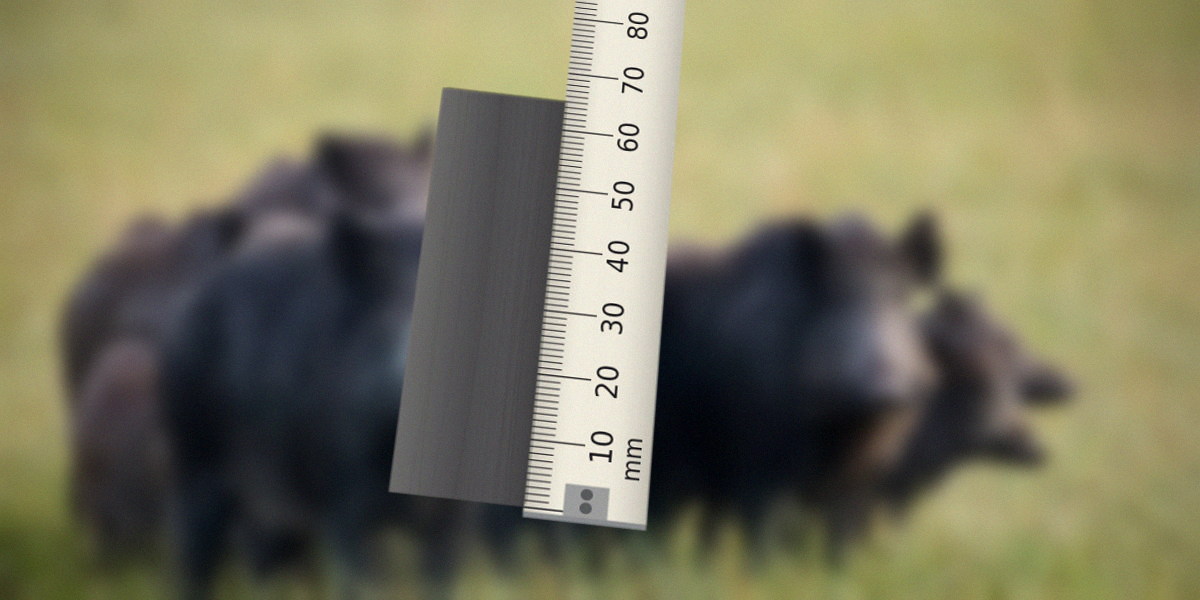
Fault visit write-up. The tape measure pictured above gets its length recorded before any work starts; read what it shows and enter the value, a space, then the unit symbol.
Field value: 65 mm
